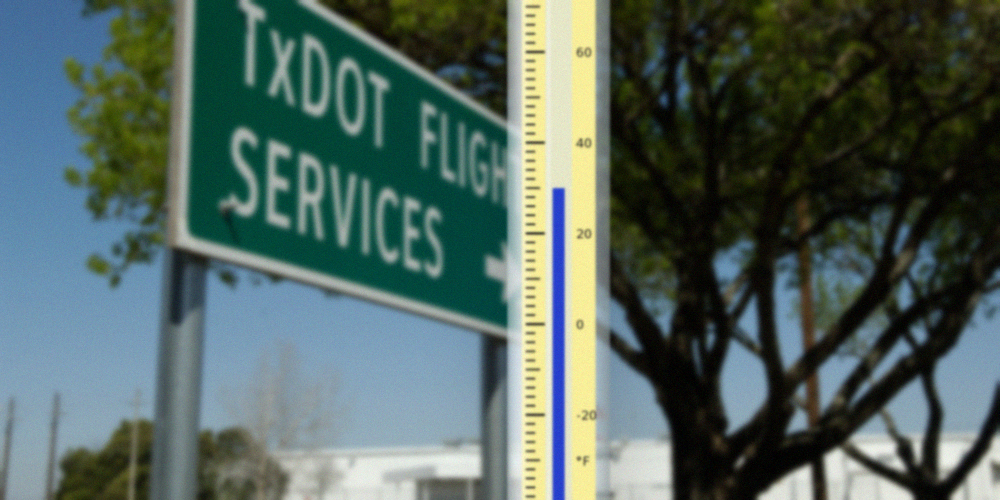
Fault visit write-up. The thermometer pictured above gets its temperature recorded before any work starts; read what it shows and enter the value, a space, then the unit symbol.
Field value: 30 °F
